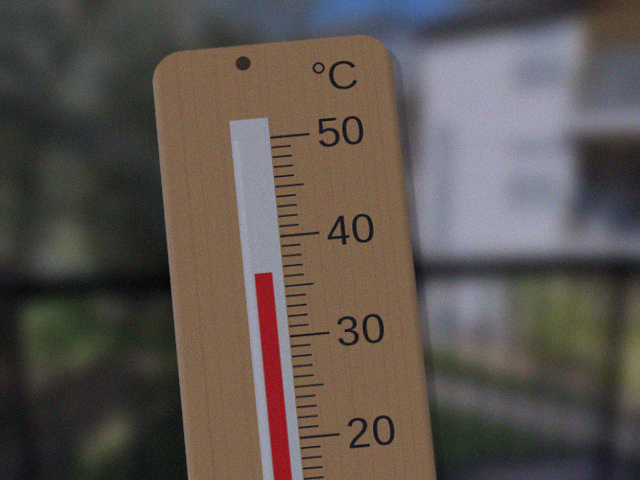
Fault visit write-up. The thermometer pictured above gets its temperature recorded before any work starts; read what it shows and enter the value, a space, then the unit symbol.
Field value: 36.5 °C
